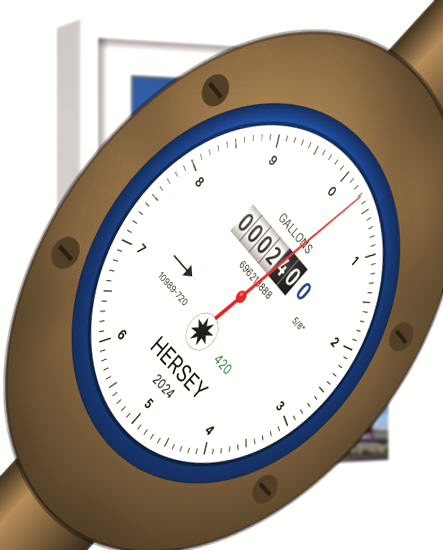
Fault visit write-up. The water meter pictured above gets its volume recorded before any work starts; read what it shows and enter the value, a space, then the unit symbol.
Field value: 2400.3 gal
